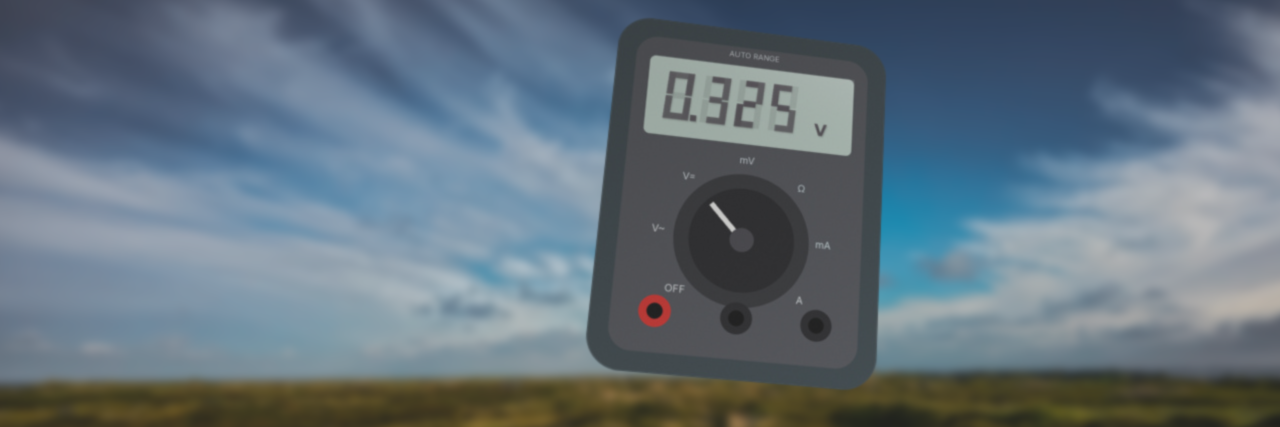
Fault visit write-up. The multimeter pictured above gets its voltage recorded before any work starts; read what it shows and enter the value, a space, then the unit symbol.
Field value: 0.325 V
